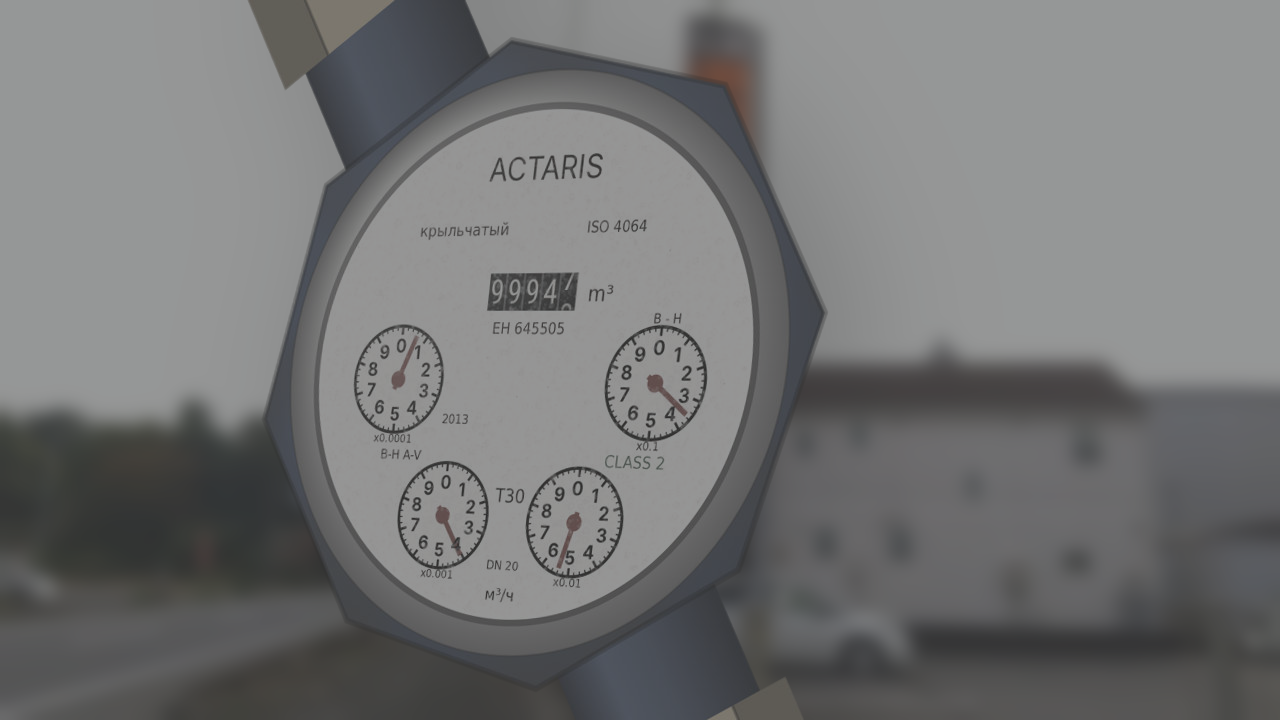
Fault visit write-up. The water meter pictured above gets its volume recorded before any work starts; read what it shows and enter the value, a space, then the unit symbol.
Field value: 99947.3540 m³
